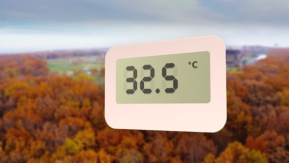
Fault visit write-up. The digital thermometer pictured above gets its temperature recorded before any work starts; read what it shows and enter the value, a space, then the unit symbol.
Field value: 32.5 °C
